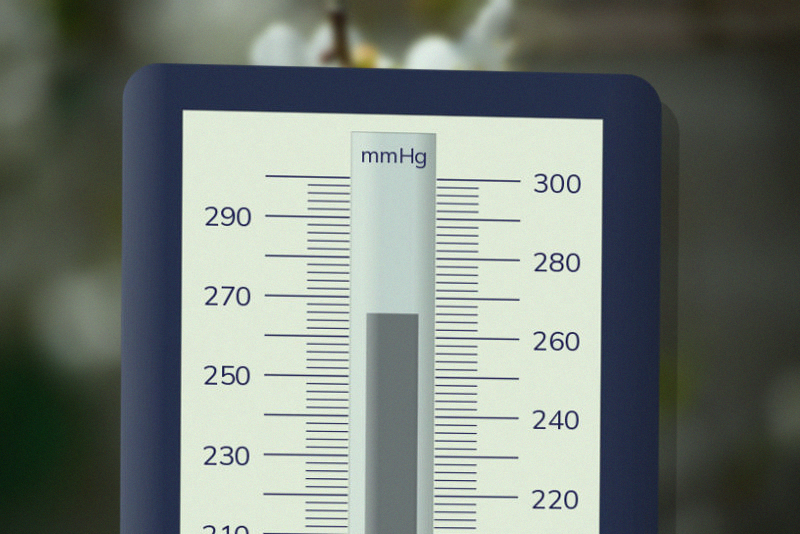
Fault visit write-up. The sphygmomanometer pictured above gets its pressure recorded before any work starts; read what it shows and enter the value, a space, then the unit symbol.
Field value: 266 mmHg
